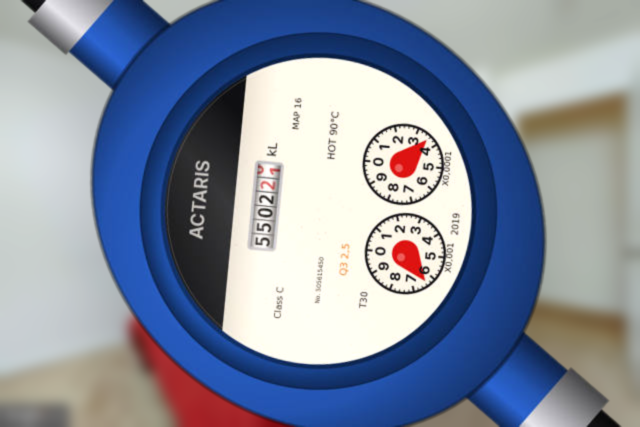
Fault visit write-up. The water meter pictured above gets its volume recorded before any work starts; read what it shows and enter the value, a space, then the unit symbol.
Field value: 5502.2063 kL
